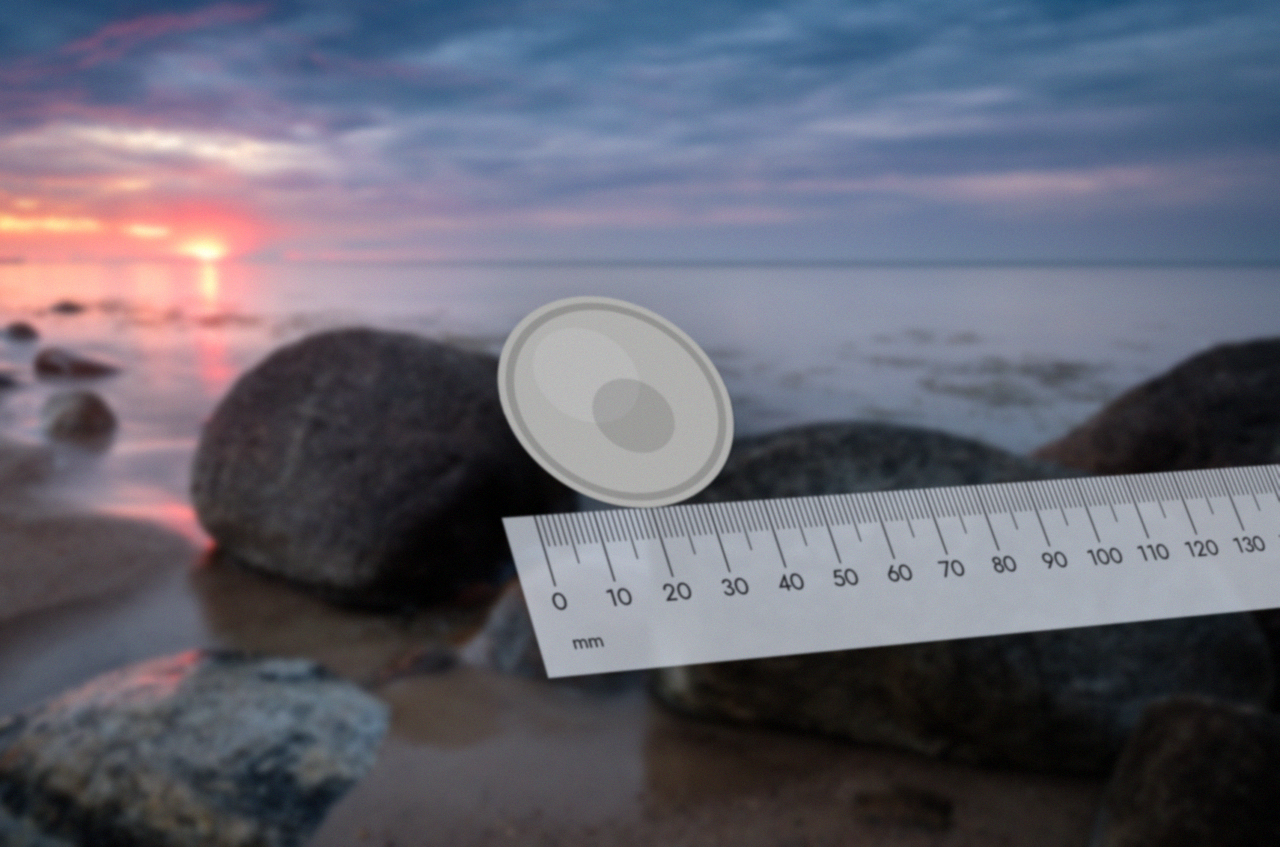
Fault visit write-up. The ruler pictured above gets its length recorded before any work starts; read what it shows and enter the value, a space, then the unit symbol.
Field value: 40 mm
